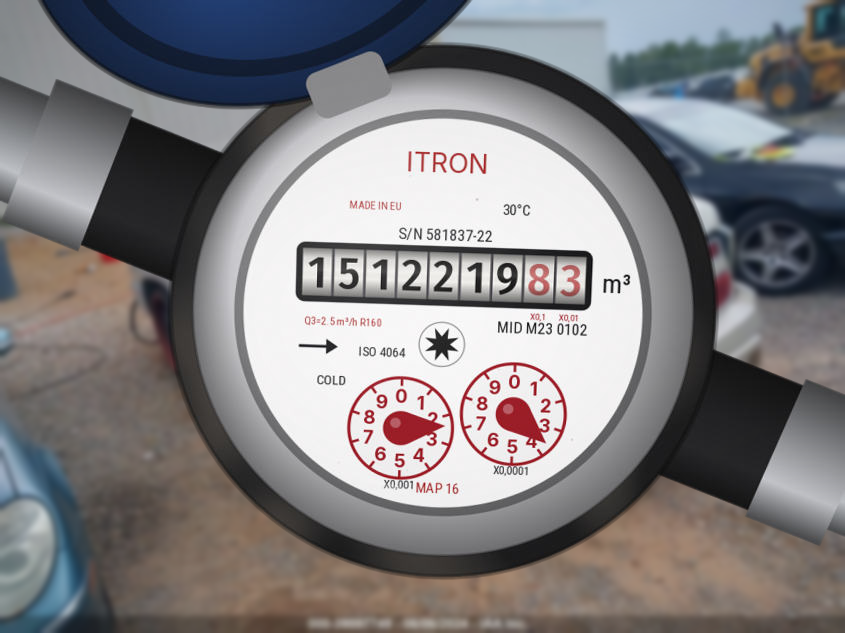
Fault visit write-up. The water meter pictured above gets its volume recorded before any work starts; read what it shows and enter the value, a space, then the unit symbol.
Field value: 1512219.8323 m³
